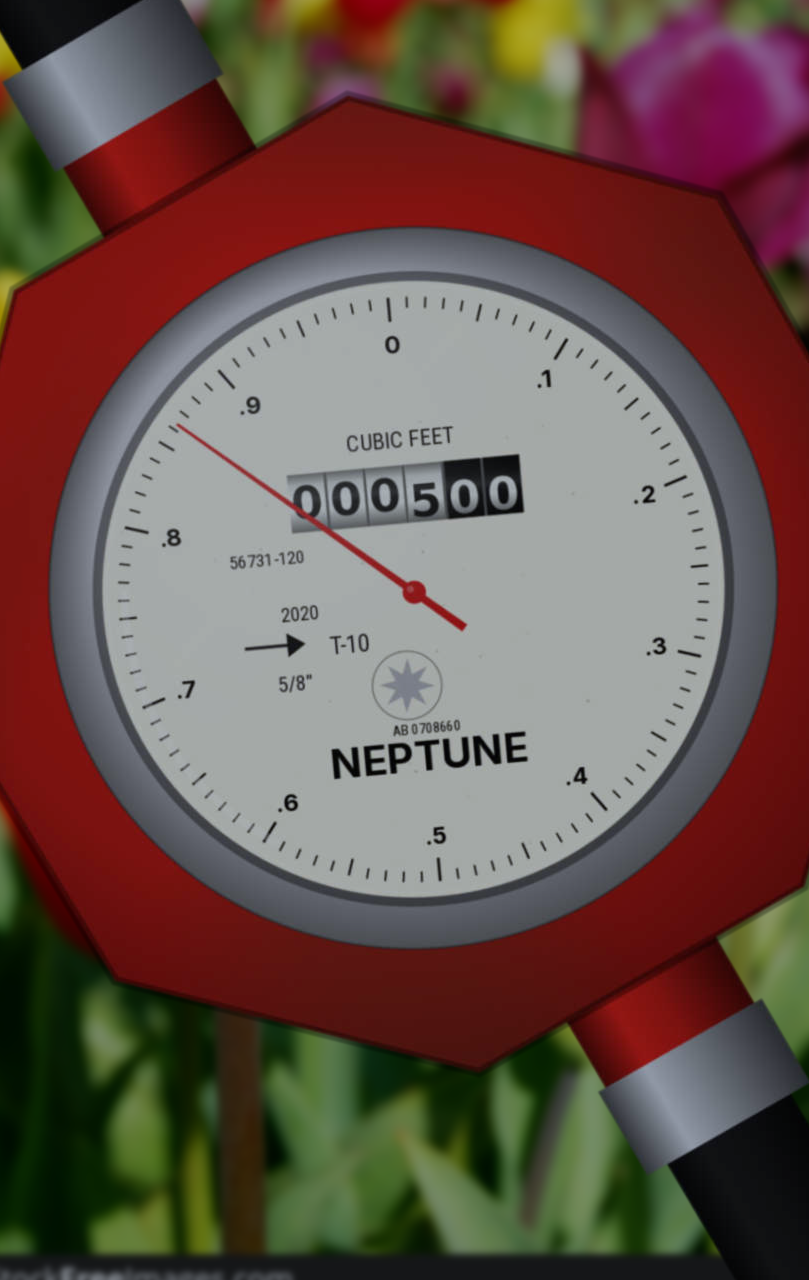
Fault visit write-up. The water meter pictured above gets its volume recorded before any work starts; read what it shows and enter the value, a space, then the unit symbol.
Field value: 499.86 ft³
